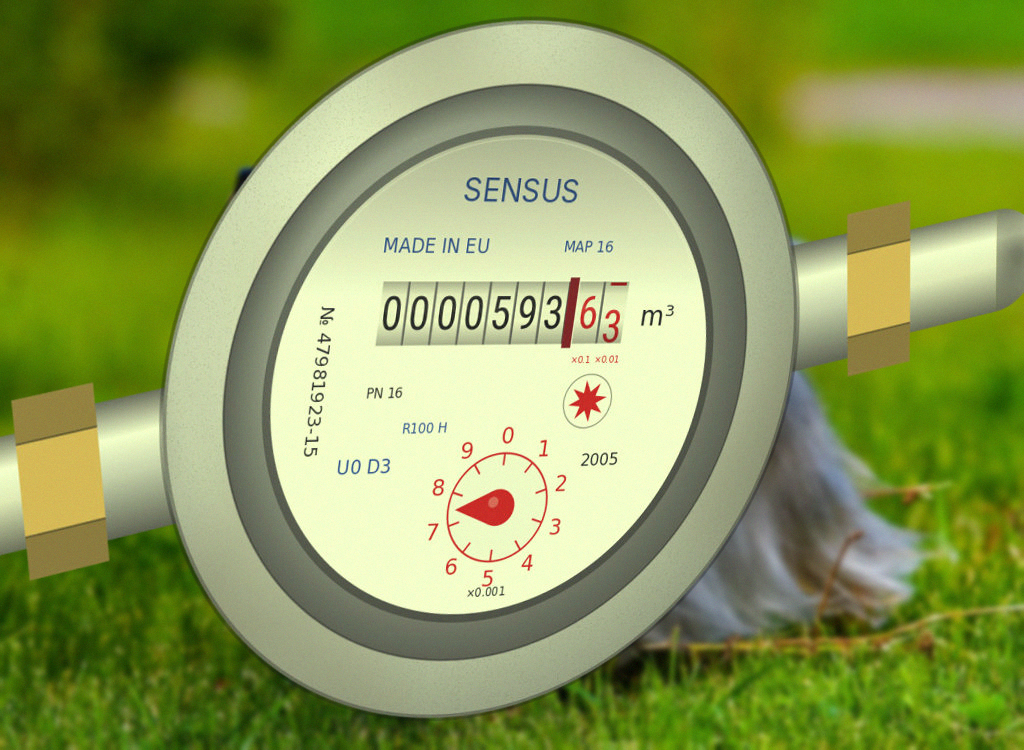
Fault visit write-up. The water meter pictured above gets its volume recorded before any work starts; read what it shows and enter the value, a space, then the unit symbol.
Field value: 593.627 m³
